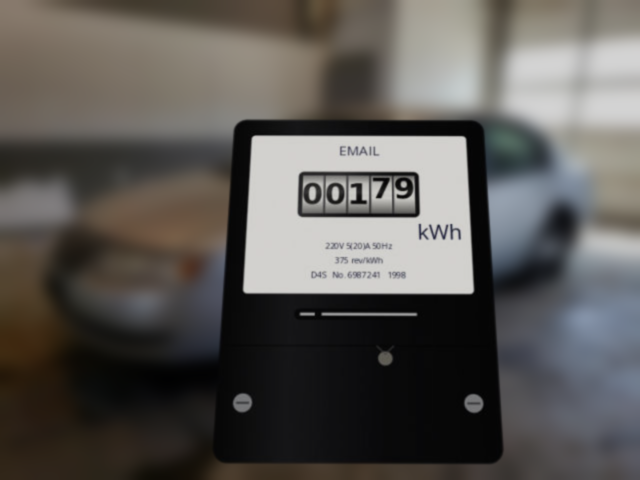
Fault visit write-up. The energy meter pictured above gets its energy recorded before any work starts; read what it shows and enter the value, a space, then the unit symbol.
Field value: 179 kWh
